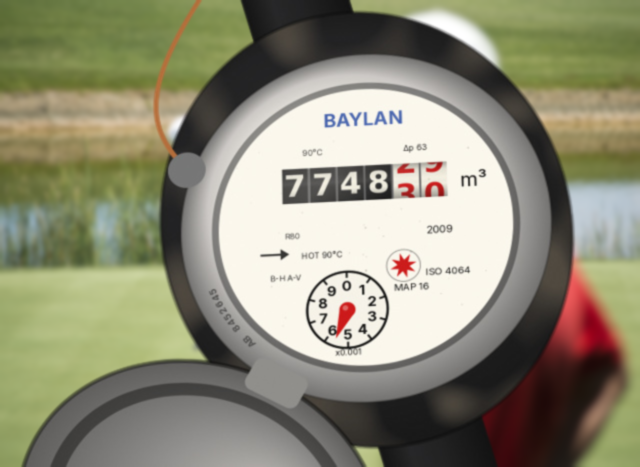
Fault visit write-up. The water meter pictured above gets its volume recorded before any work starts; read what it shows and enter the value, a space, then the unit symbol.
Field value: 7748.295 m³
